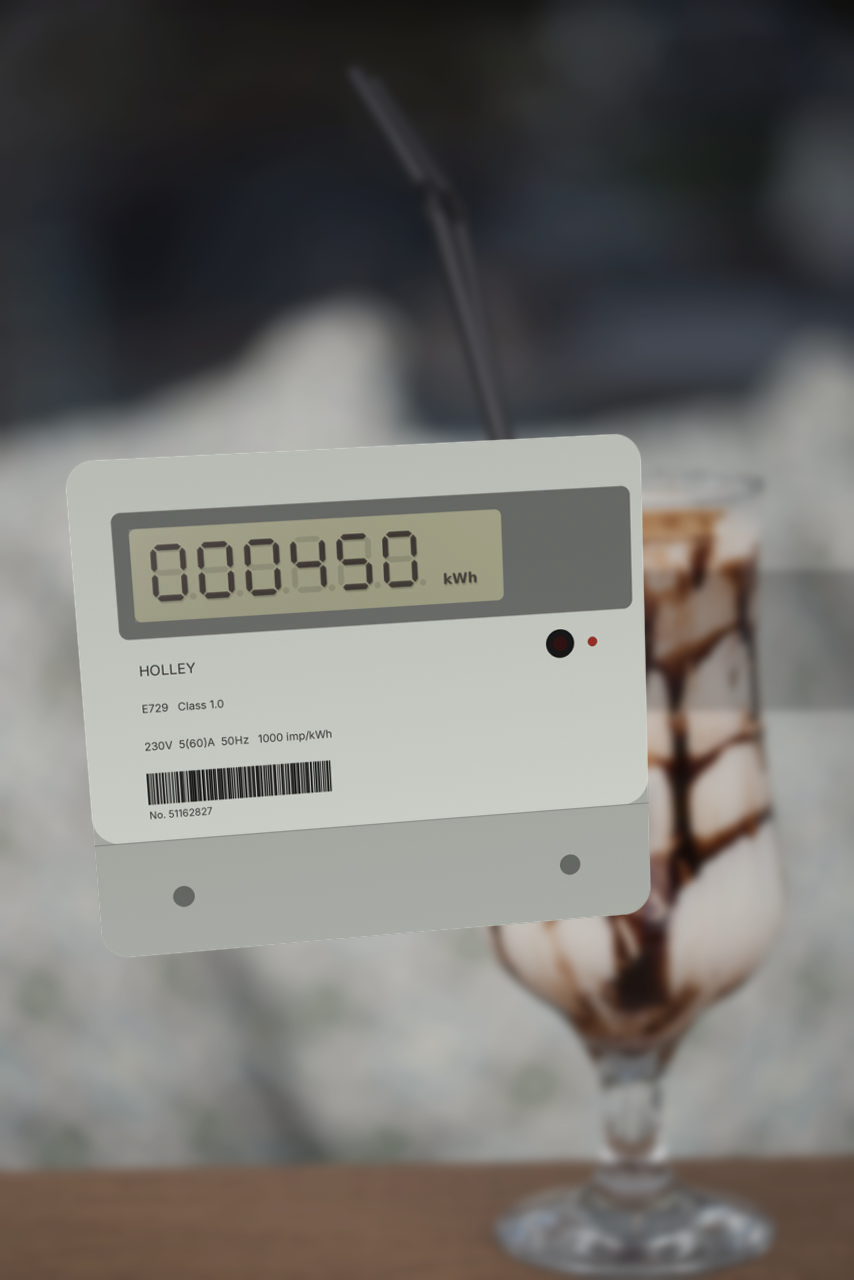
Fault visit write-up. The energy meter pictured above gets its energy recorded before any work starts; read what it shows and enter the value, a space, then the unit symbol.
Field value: 450 kWh
